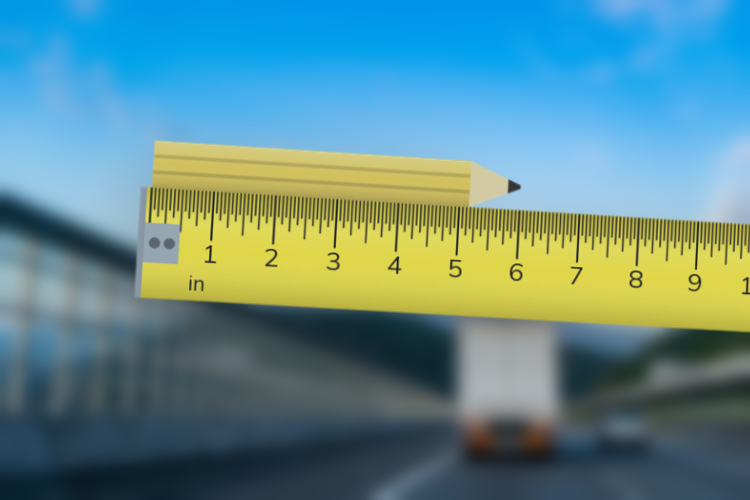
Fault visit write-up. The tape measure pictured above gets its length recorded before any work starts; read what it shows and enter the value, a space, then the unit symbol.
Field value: 6 in
